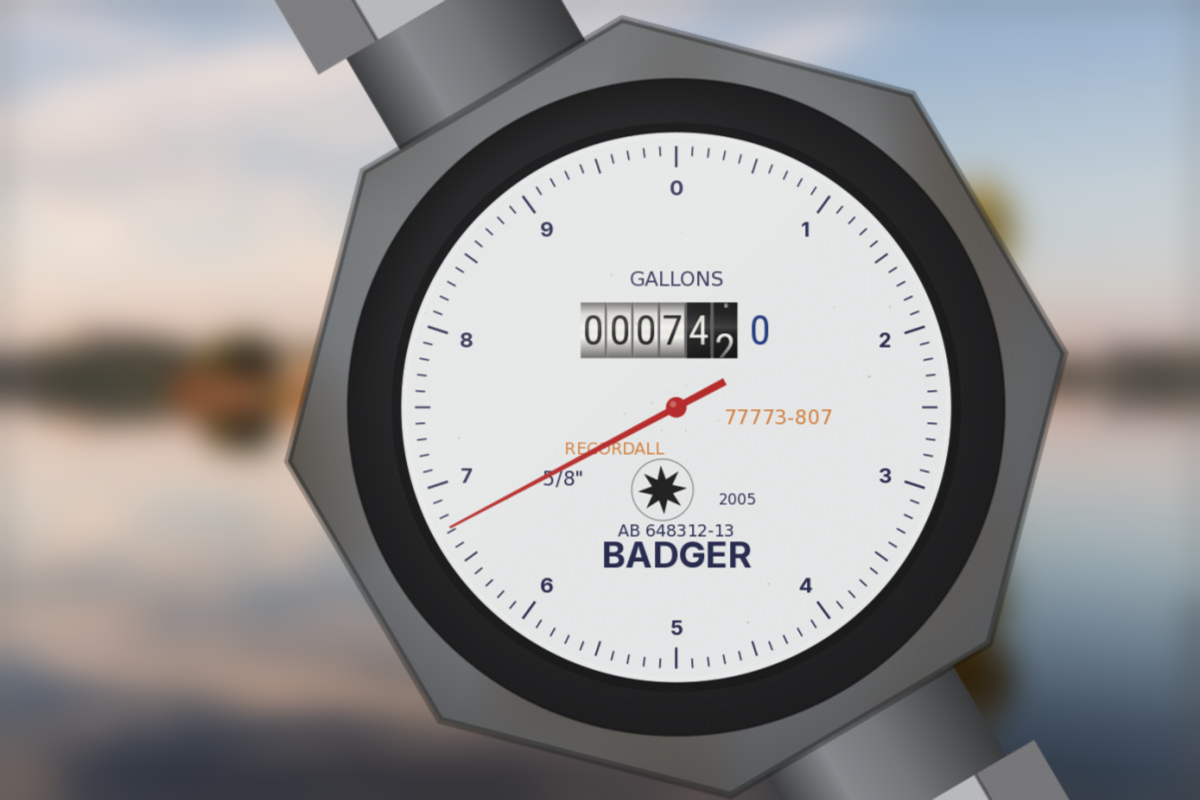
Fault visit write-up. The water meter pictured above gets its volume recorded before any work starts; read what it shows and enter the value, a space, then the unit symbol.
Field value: 7416.7 gal
